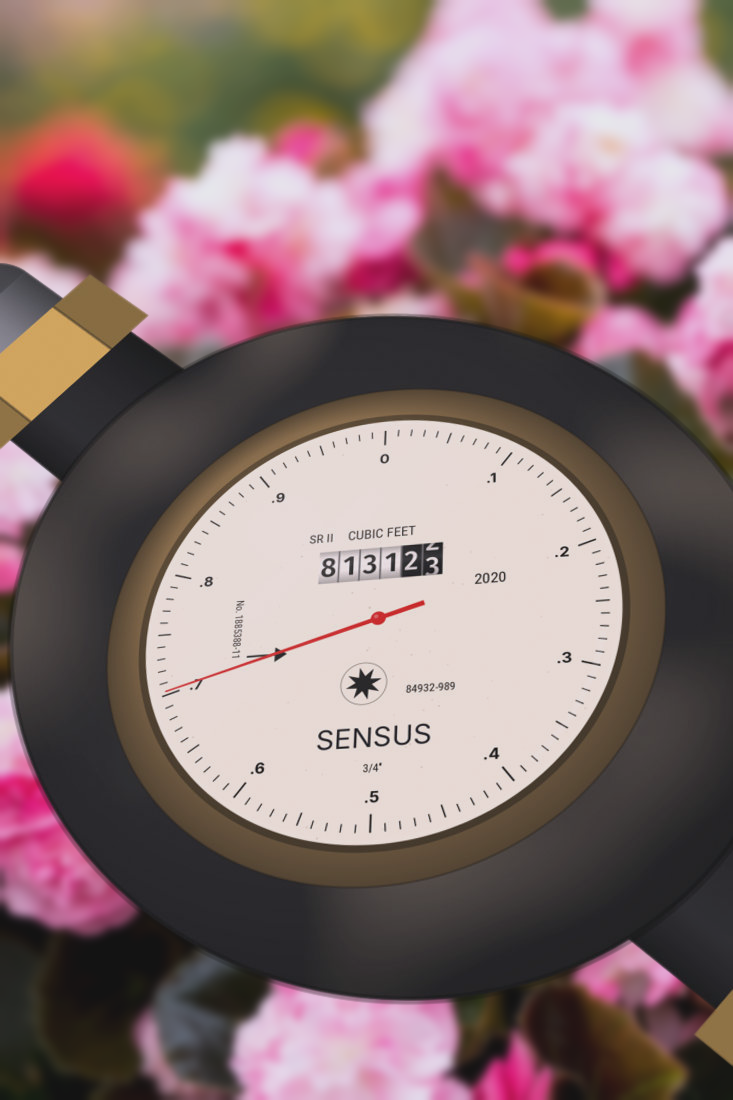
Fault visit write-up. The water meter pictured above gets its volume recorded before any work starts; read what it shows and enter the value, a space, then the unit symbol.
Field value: 813122.70 ft³
